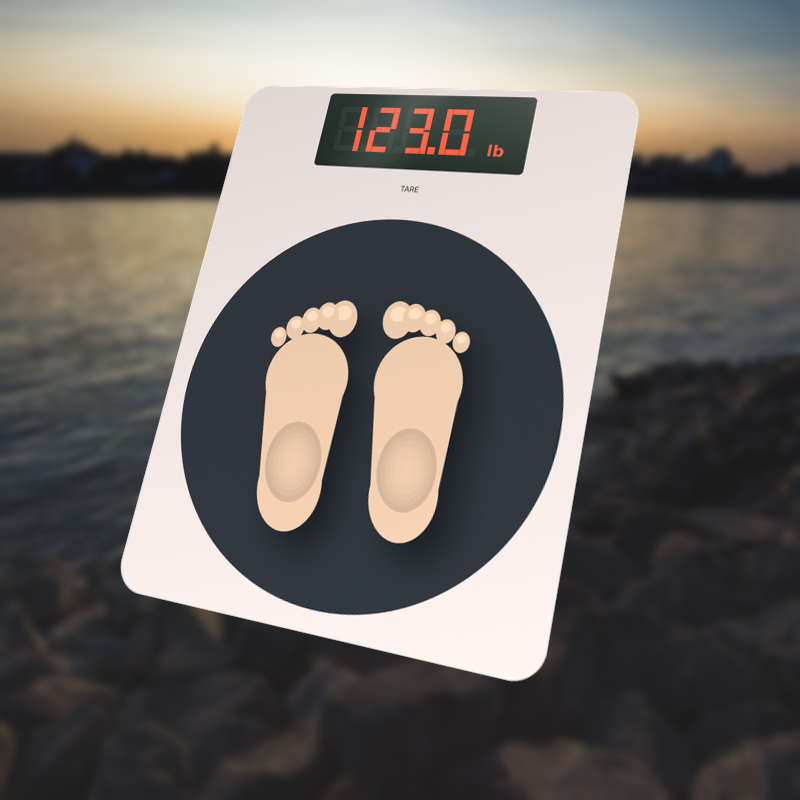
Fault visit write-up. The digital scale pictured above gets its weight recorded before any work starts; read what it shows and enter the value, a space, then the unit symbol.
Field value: 123.0 lb
